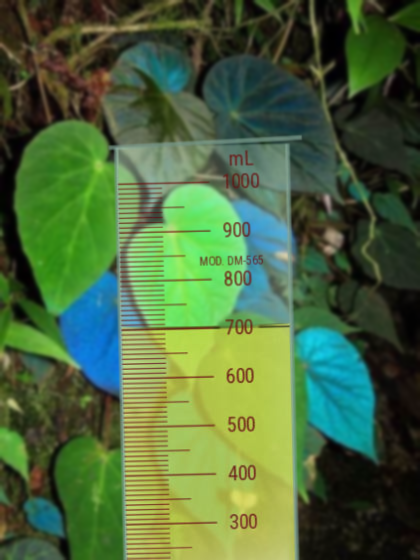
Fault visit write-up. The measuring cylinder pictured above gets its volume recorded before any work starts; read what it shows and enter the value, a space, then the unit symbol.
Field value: 700 mL
